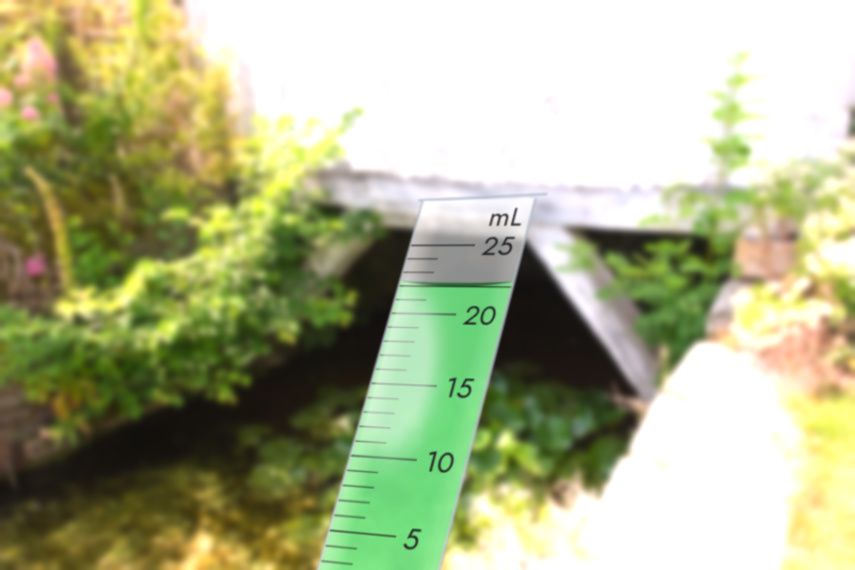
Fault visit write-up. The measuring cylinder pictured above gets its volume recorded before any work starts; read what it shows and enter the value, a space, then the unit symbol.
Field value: 22 mL
